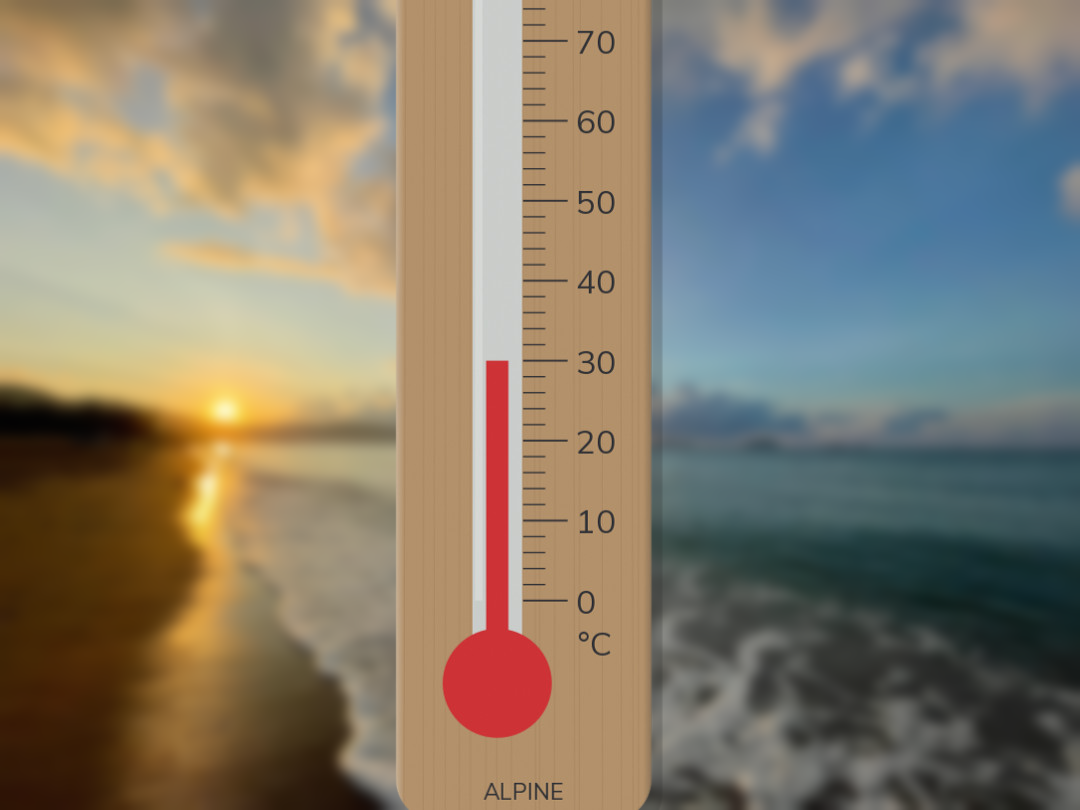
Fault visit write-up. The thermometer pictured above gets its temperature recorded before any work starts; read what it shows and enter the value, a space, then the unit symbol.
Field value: 30 °C
